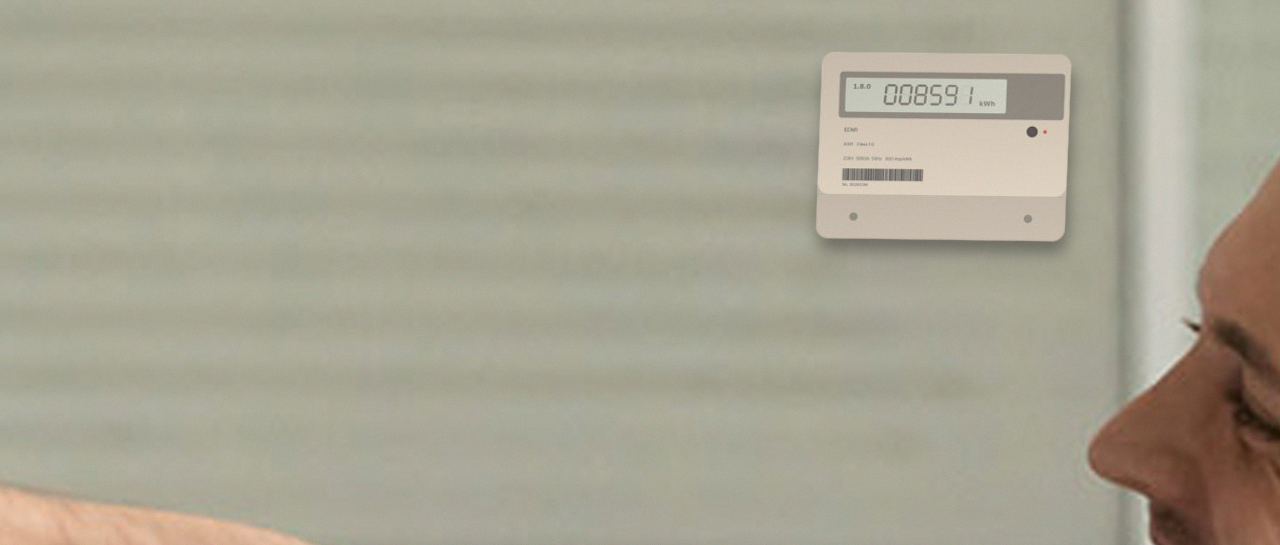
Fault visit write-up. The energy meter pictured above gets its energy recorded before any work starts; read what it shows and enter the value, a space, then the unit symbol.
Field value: 8591 kWh
